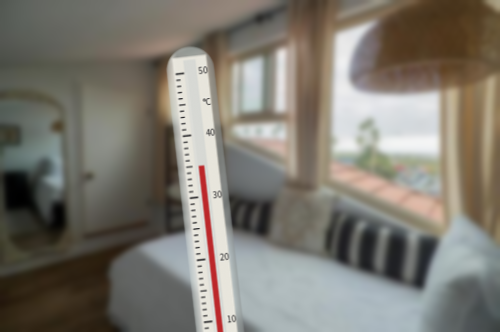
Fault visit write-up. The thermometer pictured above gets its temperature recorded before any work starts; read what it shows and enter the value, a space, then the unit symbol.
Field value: 35 °C
